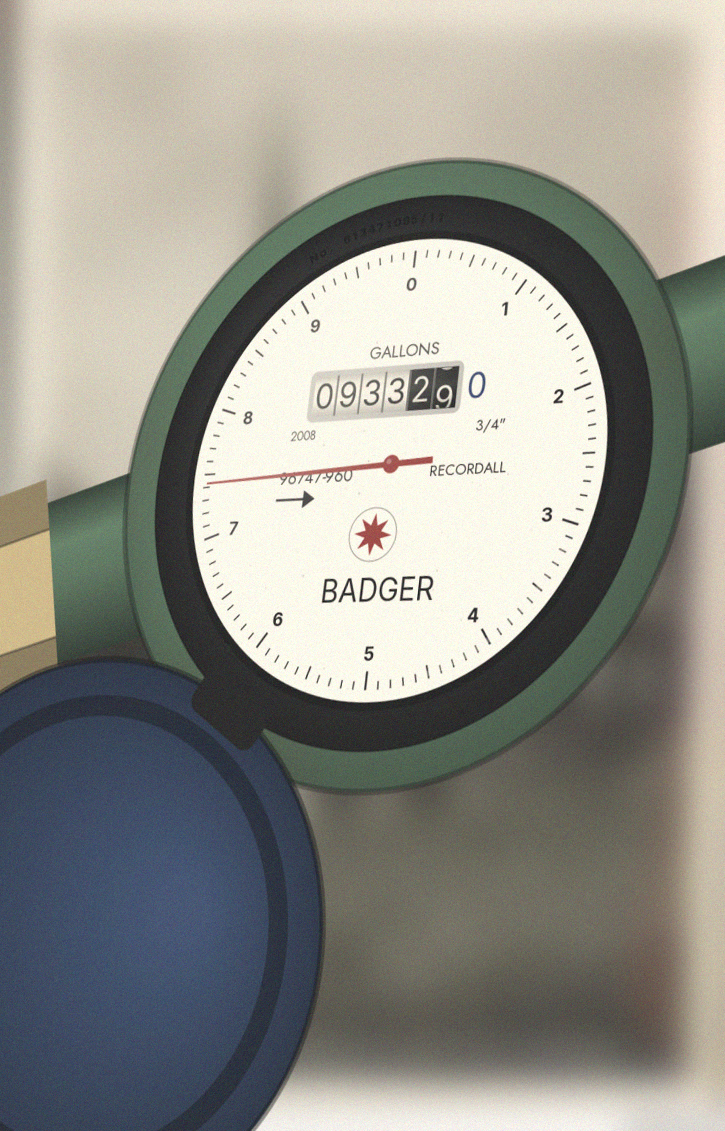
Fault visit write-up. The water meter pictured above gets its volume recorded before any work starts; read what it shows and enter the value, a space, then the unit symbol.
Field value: 933287.4 gal
